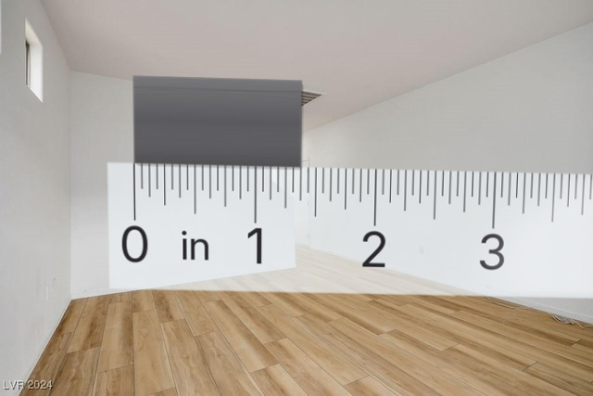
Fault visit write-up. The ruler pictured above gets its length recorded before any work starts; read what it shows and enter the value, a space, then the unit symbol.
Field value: 1.375 in
